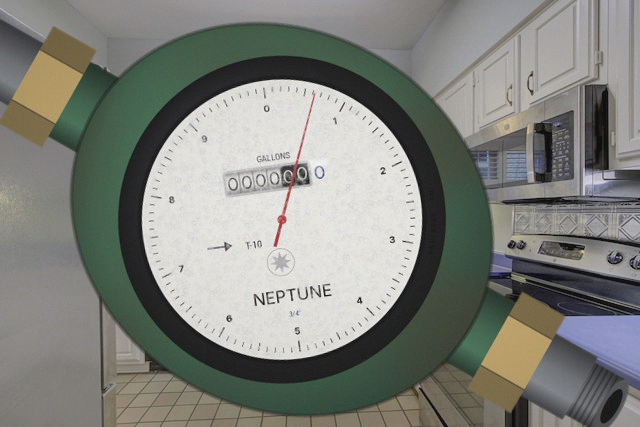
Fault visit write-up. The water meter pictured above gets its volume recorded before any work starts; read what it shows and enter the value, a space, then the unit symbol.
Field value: 0.6 gal
